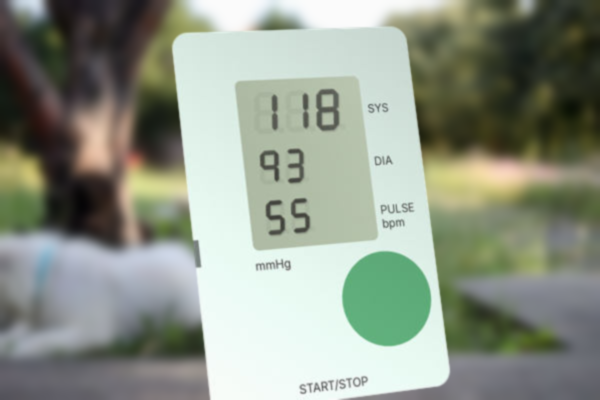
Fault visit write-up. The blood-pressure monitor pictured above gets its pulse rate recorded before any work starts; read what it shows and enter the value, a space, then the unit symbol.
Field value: 55 bpm
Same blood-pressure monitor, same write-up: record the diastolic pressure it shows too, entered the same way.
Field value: 93 mmHg
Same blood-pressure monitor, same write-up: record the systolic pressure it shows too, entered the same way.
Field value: 118 mmHg
